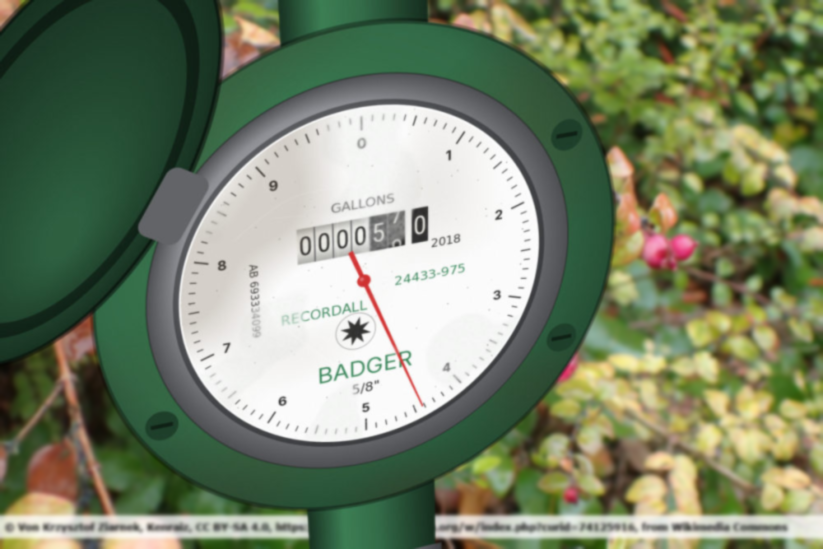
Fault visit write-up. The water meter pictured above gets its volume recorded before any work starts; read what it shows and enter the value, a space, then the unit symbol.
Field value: 574.4 gal
